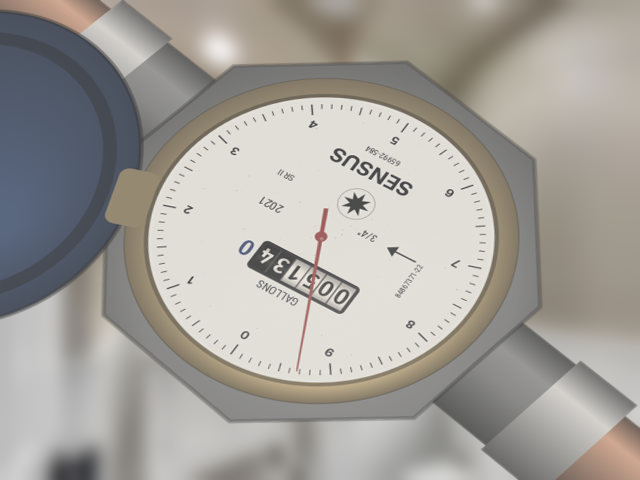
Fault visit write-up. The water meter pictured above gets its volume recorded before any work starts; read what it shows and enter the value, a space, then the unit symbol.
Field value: 51339.3 gal
